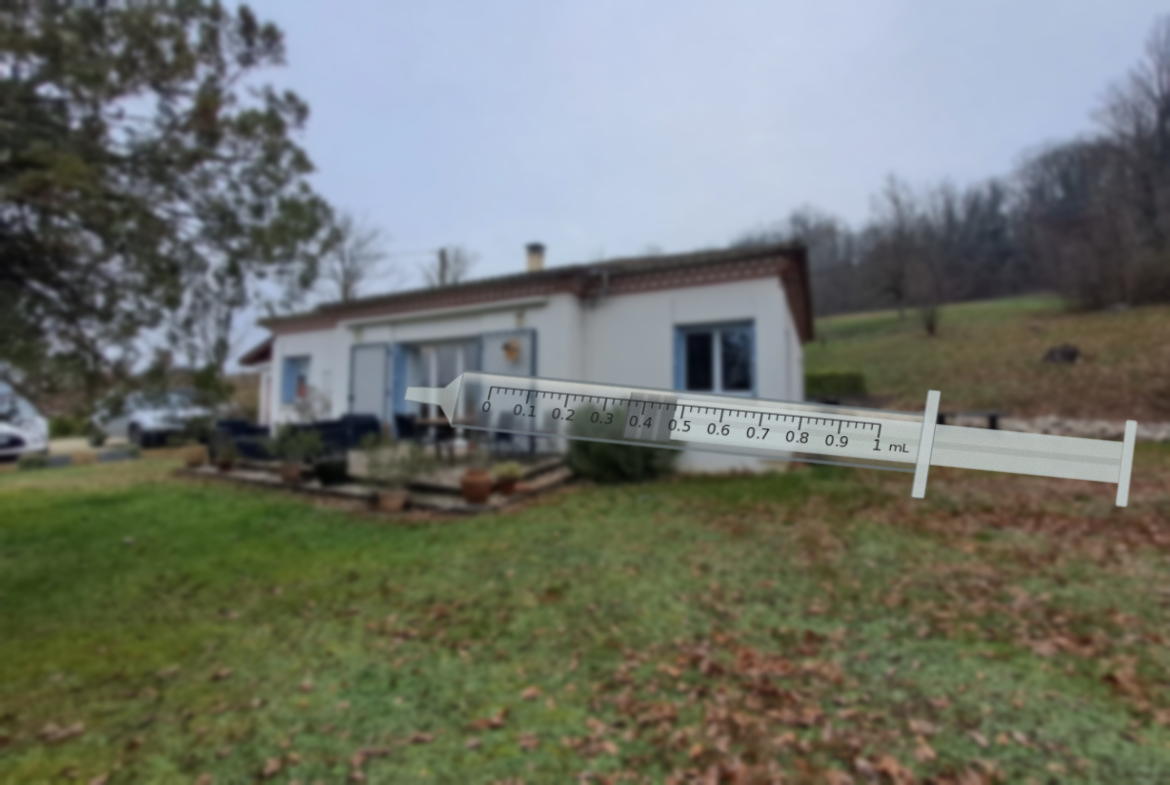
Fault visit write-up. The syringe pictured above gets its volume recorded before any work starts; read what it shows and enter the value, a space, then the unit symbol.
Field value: 0.36 mL
